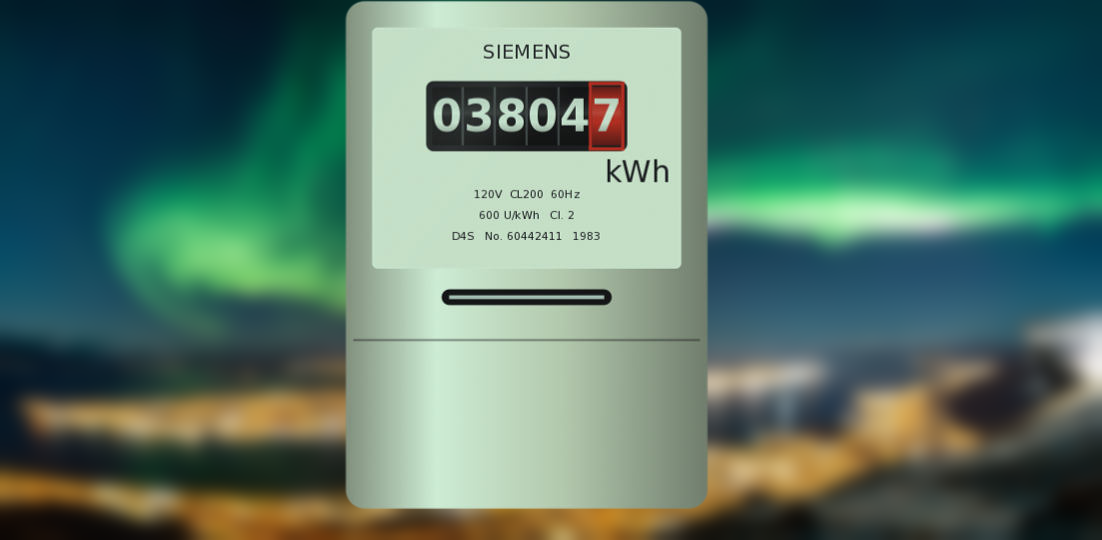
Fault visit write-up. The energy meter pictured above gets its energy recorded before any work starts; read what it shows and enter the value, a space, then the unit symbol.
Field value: 3804.7 kWh
